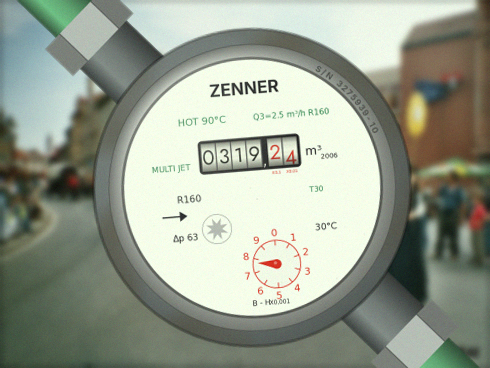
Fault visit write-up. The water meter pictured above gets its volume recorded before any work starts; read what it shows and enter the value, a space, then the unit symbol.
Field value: 319.237 m³
